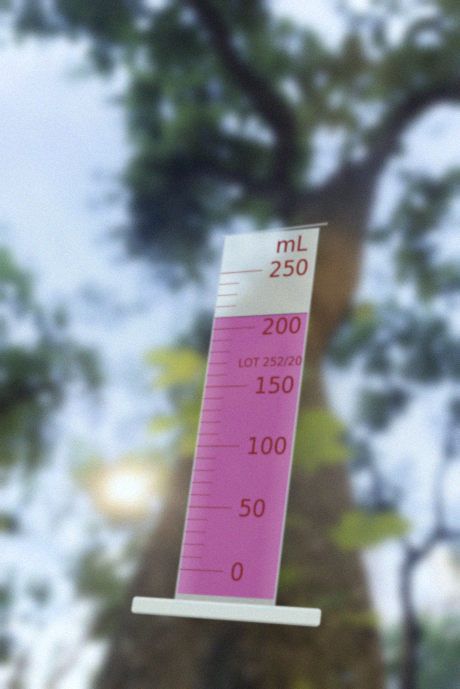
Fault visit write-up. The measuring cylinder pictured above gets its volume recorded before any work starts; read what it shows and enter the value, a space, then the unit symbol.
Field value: 210 mL
